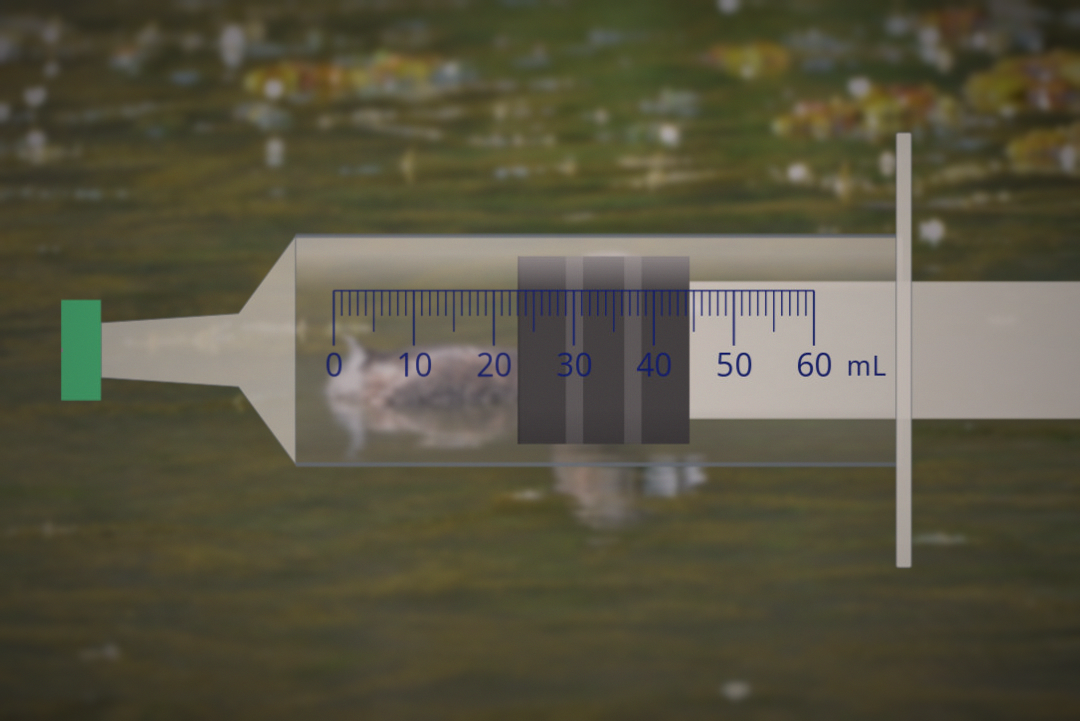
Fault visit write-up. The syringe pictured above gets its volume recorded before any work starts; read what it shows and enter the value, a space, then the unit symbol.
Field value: 23 mL
